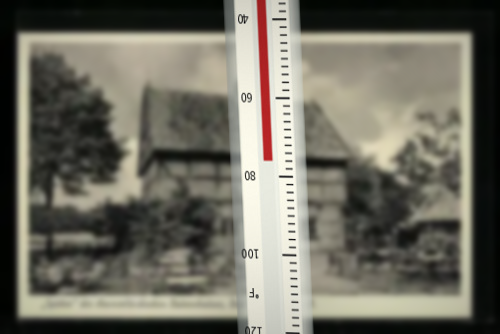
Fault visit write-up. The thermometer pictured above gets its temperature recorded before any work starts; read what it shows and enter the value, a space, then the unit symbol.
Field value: 76 °F
